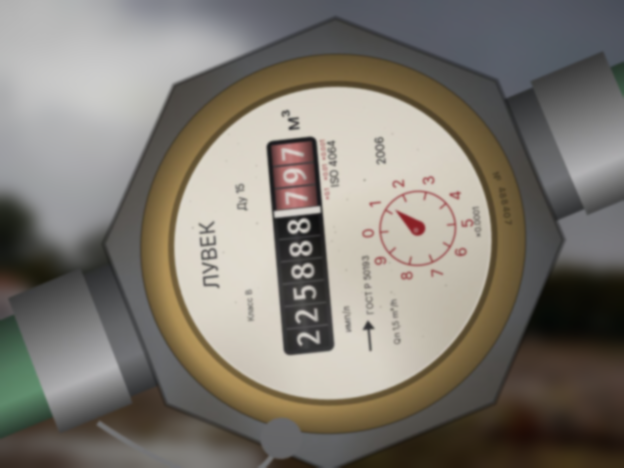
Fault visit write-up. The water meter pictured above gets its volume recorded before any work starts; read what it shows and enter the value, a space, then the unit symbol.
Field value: 225888.7971 m³
